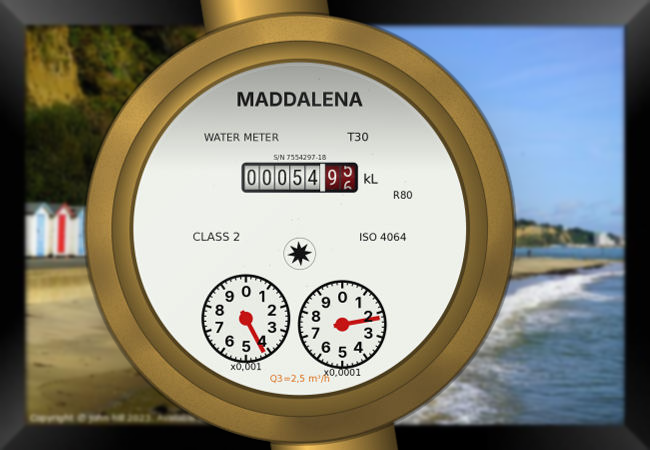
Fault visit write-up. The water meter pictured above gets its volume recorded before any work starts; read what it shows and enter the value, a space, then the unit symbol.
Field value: 54.9542 kL
